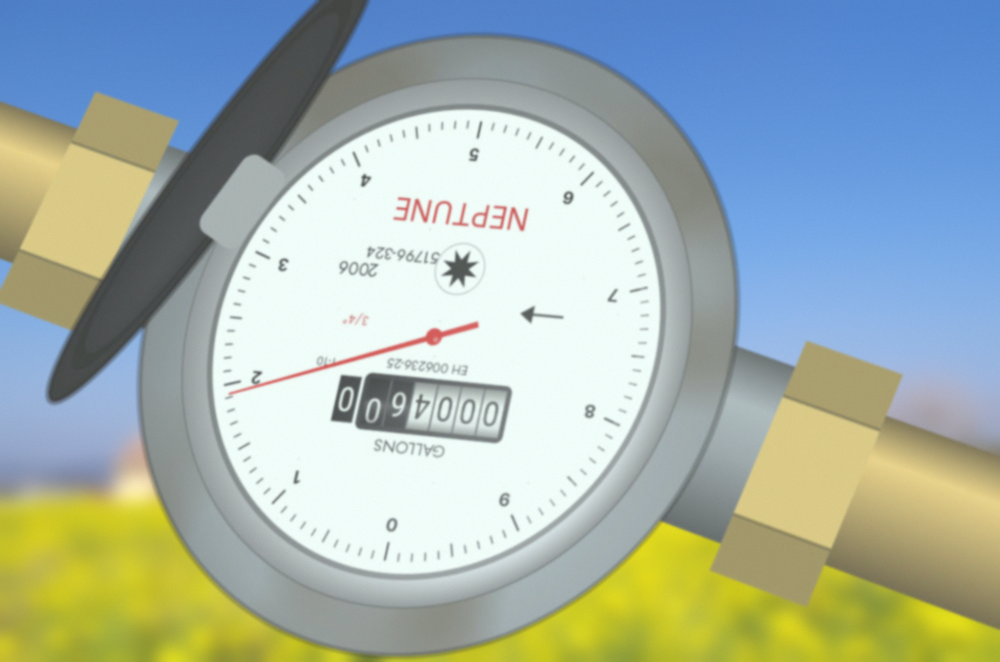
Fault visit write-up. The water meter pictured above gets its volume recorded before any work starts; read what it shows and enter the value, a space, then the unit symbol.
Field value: 4601.9 gal
